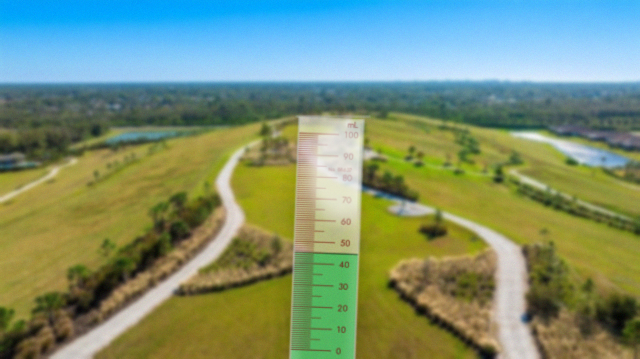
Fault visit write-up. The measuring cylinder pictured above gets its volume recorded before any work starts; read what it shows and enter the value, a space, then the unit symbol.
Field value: 45 mL
